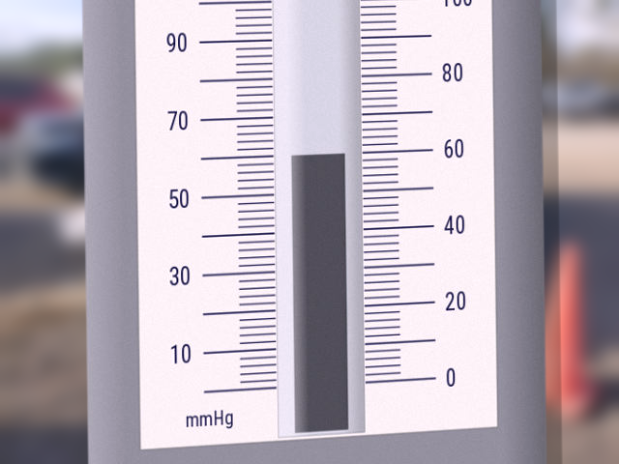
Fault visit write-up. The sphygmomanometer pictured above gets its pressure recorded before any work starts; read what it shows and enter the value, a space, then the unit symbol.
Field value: 60 mmHg
